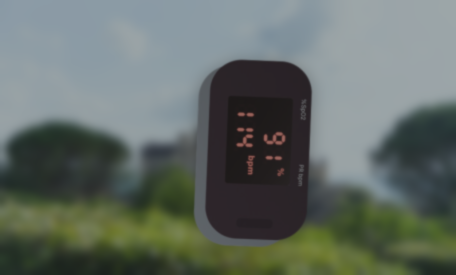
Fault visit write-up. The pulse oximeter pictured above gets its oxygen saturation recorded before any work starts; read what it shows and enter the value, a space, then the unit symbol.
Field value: 91 %
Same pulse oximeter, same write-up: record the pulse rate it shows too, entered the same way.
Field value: 114 bpm
